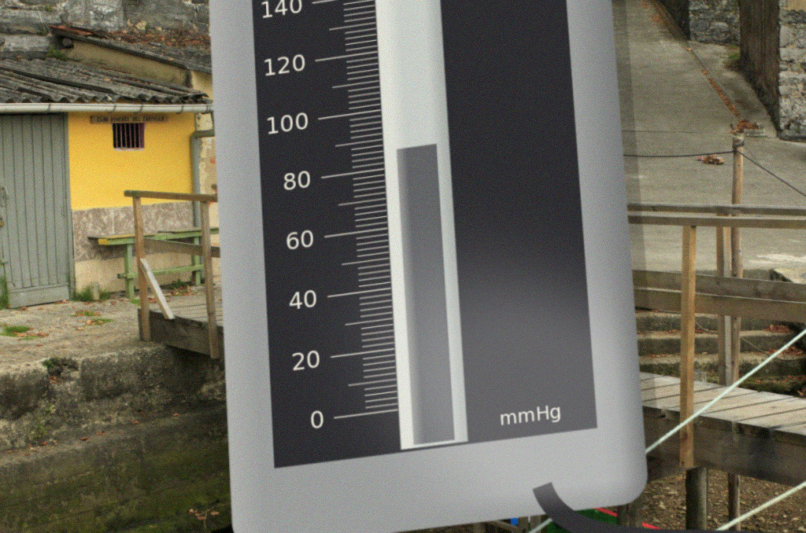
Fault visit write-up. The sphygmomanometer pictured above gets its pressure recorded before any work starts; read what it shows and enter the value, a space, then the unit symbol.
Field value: 86 mmHg
